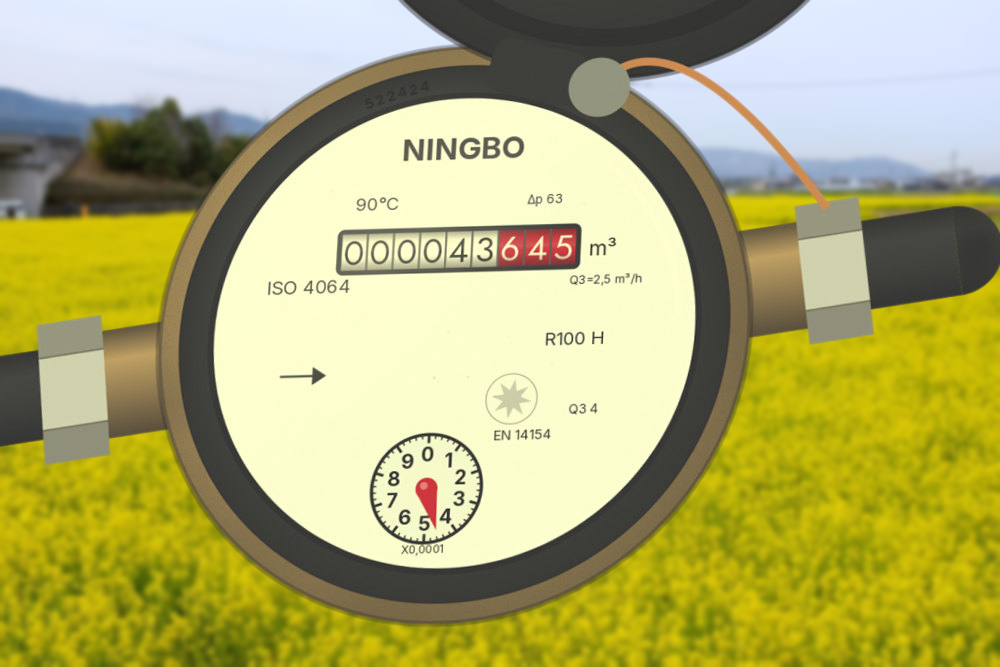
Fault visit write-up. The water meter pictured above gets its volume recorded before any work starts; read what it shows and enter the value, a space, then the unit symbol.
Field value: 43.6454 m³
